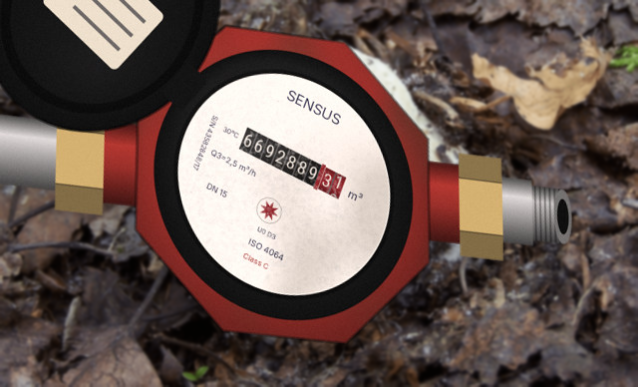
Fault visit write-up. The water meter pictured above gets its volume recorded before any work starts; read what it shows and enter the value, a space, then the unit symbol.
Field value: 6692889.31 m³
